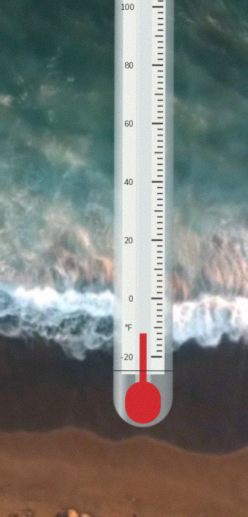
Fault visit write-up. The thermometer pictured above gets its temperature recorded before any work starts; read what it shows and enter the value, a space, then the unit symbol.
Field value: -12 °F
